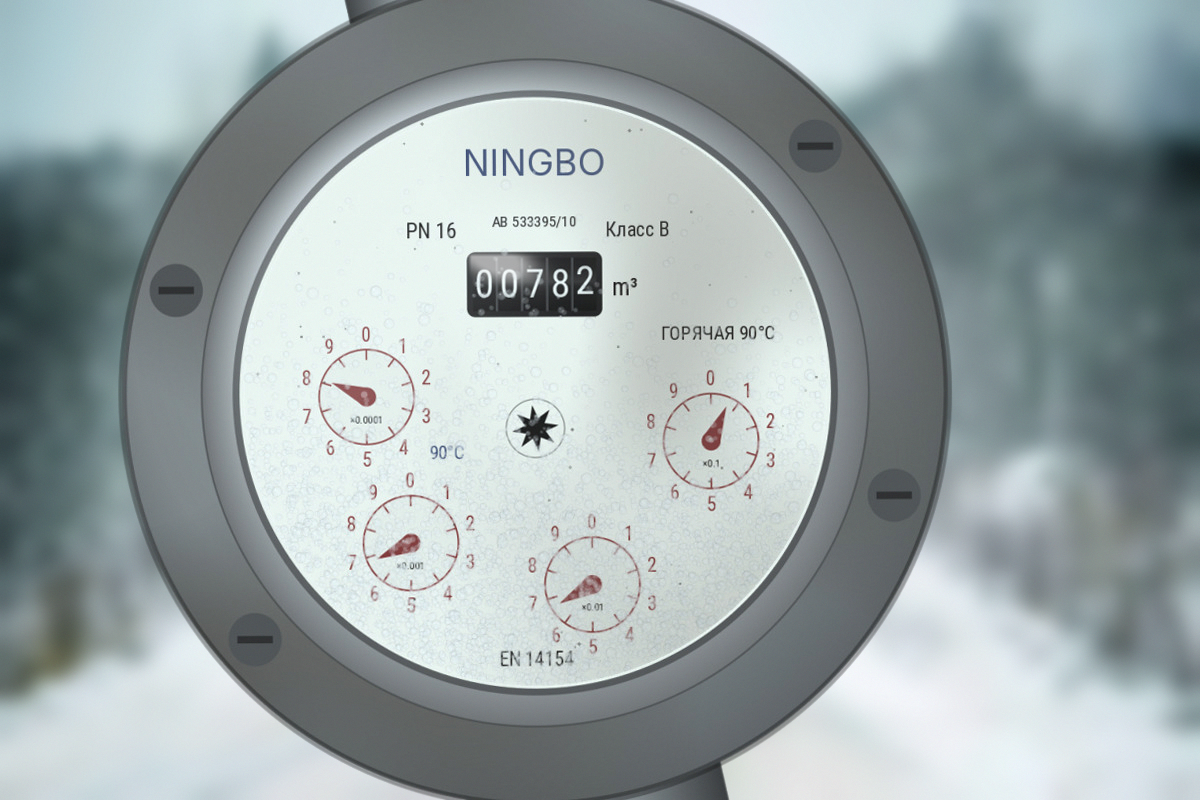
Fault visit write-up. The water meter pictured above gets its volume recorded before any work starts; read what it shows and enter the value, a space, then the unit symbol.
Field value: 782.0668 m³
